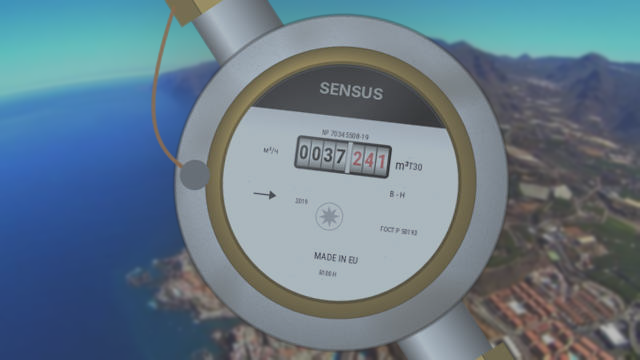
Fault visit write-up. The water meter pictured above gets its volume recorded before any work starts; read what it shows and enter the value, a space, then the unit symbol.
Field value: 37.241 m³
